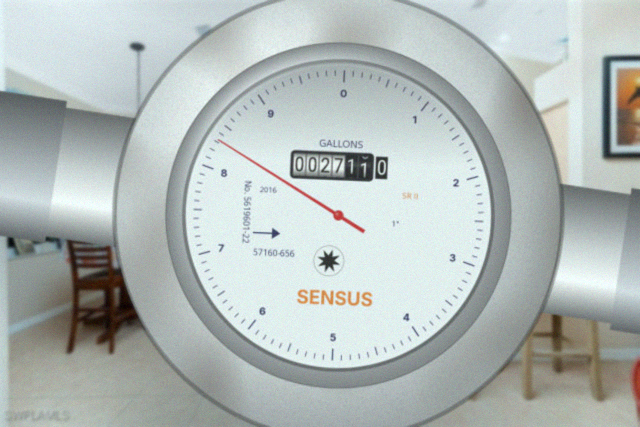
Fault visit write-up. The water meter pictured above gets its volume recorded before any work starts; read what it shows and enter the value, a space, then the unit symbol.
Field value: 27108.3 gal
